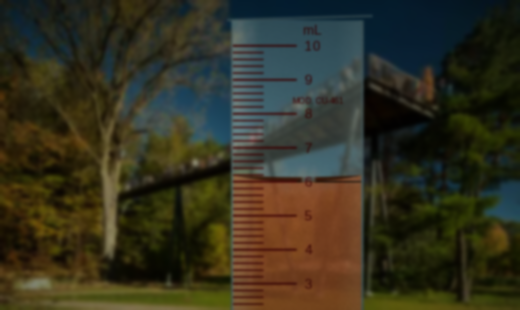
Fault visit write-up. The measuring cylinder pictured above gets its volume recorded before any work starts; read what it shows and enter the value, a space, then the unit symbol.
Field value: 6 mL
